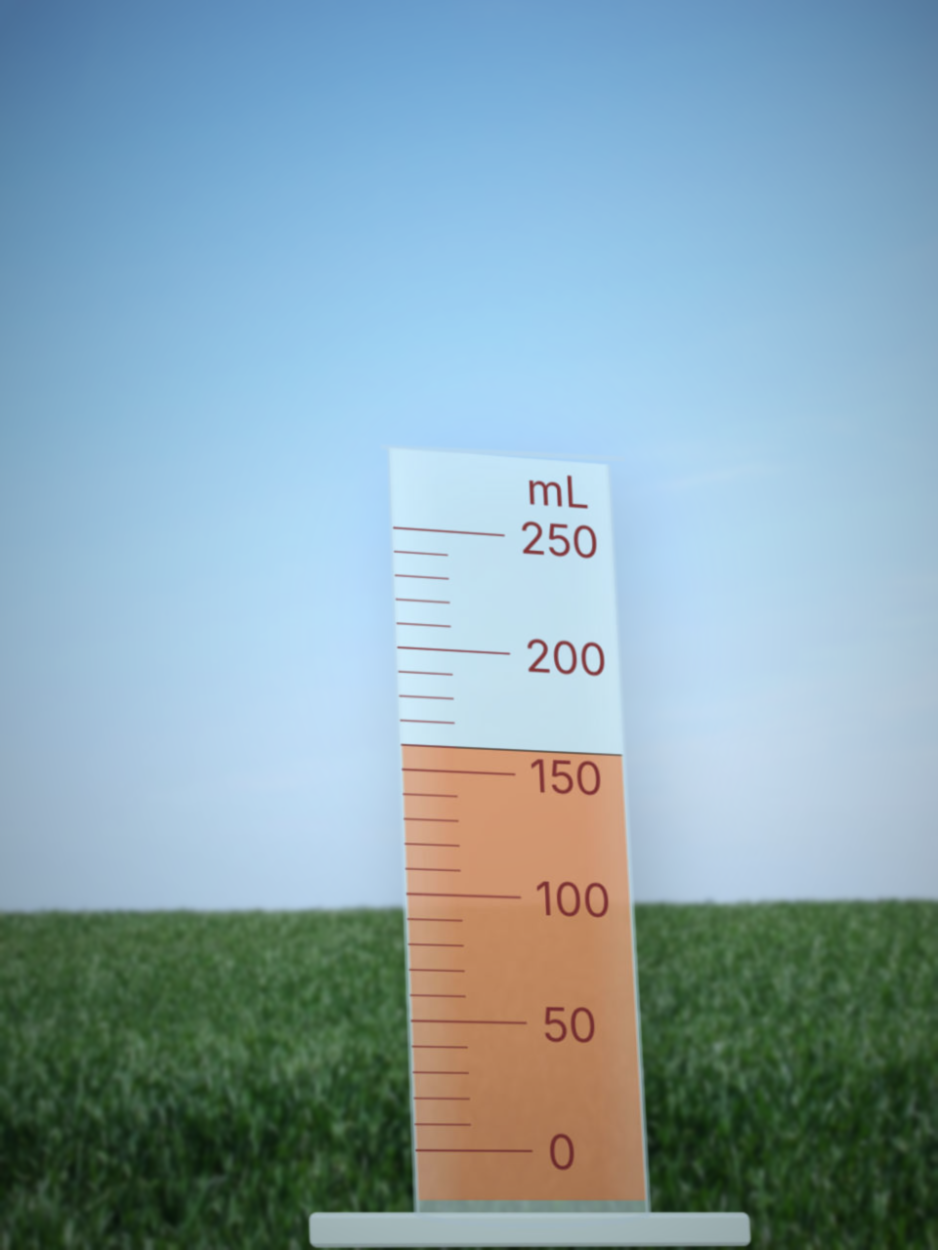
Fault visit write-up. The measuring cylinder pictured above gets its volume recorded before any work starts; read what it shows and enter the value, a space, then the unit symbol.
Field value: 160 mL
